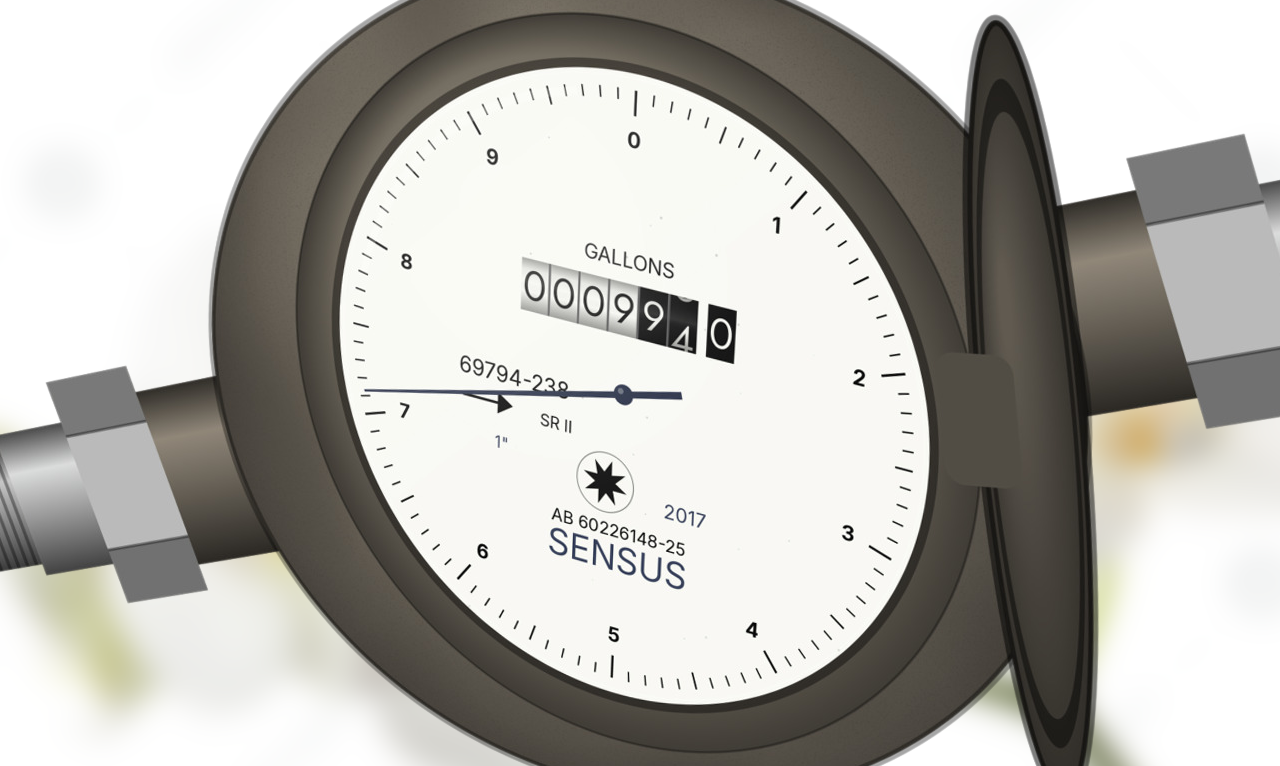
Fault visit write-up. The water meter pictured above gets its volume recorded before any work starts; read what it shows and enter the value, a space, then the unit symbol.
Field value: 9937.1 gal
